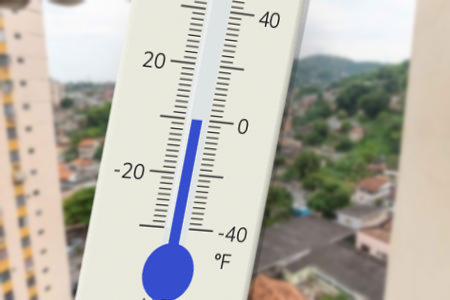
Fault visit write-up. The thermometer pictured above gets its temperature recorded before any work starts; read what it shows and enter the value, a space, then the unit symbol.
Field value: 0 °F
